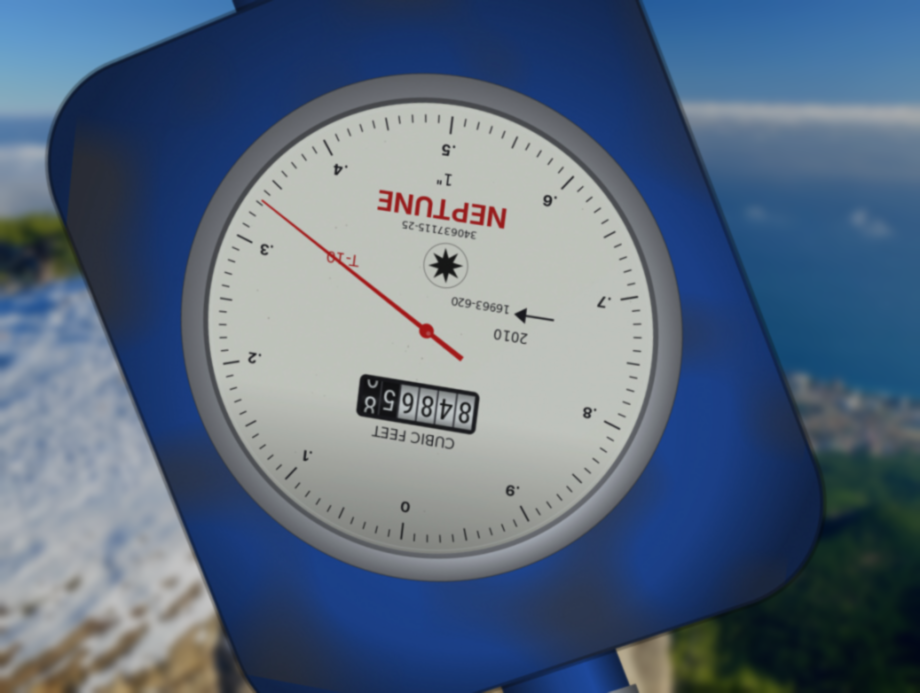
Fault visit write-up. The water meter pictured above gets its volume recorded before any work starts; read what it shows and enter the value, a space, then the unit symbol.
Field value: 848658.33 ft³
